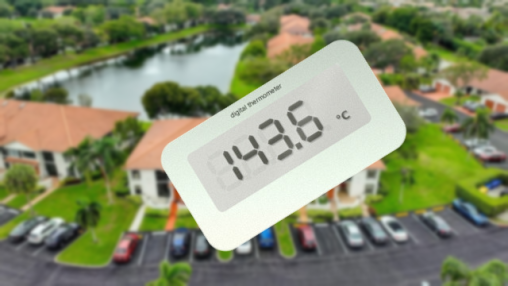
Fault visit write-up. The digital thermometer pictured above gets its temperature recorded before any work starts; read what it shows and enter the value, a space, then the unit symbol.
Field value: 143.6 °C
